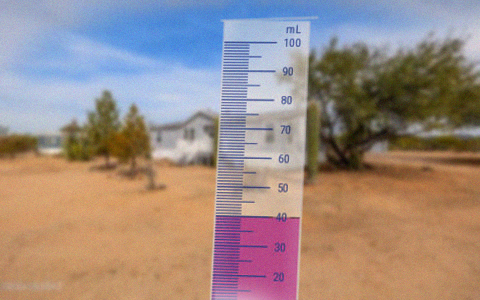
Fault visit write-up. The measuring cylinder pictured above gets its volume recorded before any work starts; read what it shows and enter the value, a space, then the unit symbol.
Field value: 40 mL
